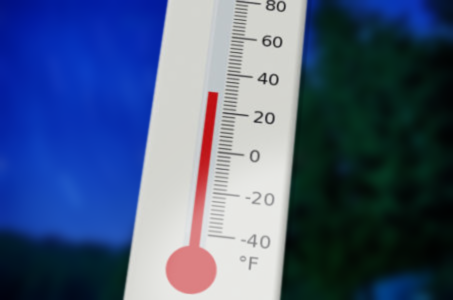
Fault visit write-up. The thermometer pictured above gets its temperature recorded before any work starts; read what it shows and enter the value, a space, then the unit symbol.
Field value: 30 °F
